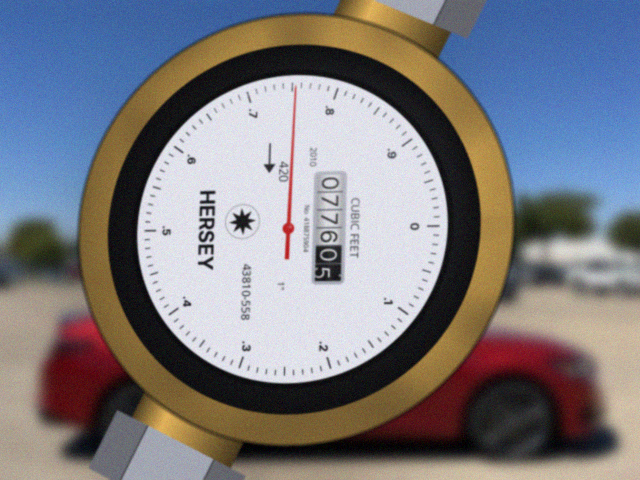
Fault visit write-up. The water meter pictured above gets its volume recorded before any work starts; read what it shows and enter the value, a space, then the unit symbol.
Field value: 77604.75 ft³
